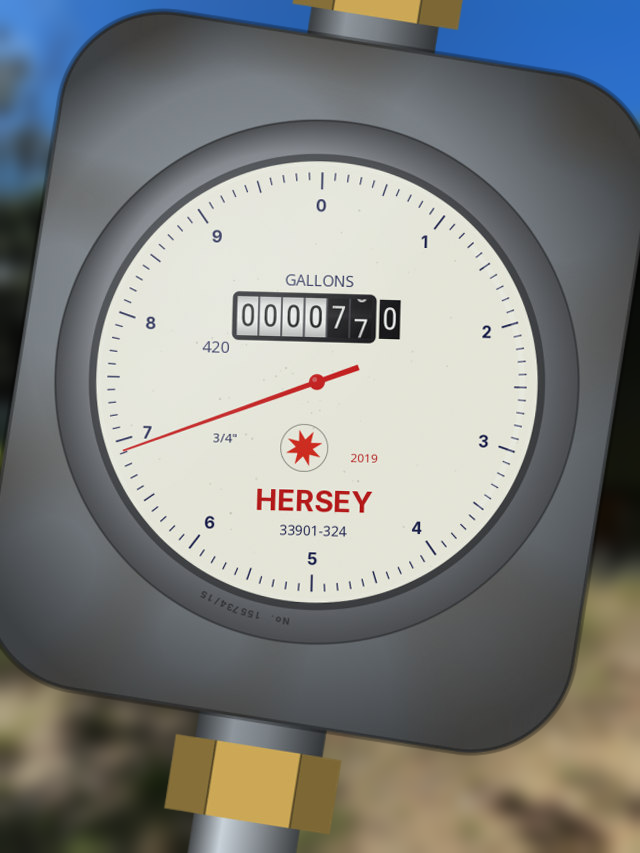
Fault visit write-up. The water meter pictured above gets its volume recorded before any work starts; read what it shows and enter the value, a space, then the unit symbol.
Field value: 766.9 gal
